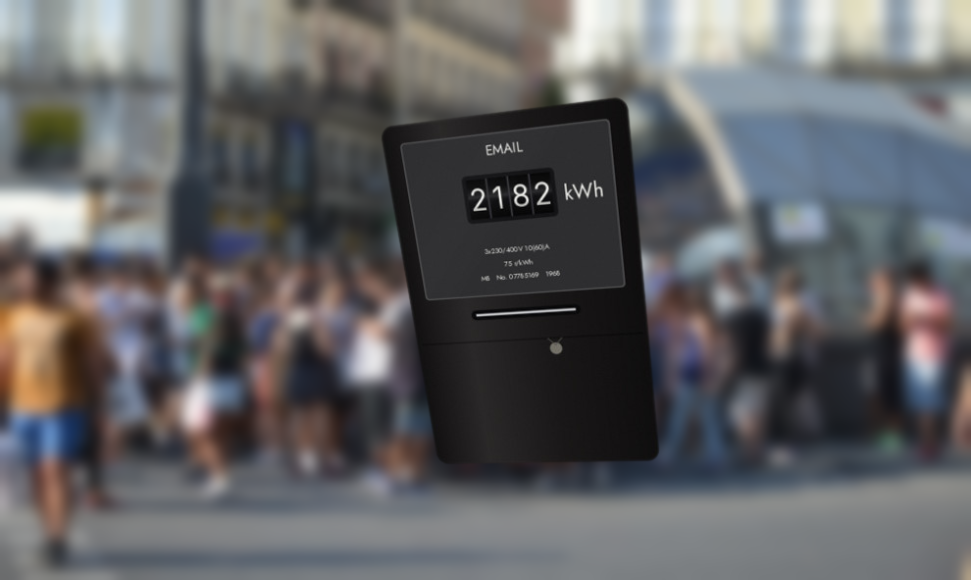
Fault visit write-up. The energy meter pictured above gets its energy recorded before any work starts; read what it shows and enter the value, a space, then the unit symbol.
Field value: 2182 kWh
